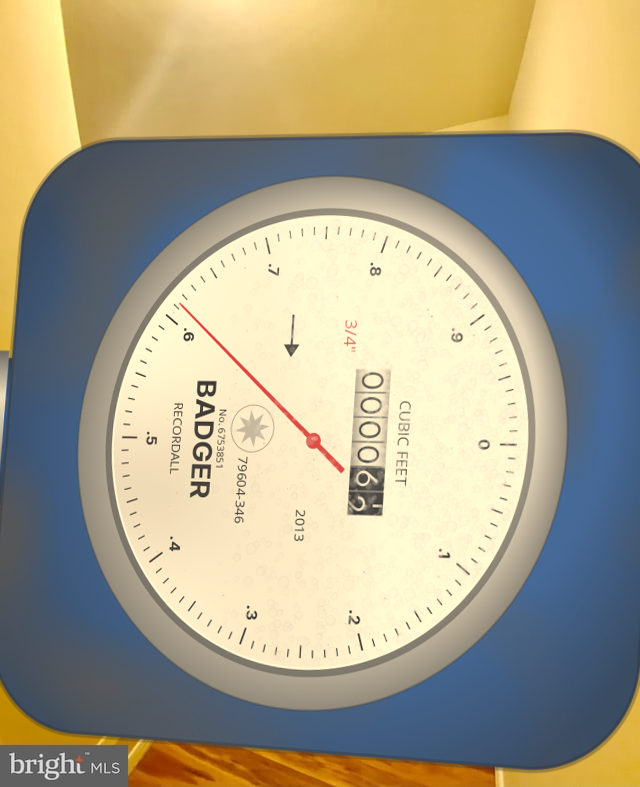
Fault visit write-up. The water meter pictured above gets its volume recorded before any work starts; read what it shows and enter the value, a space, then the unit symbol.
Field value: 61.61 ft³
